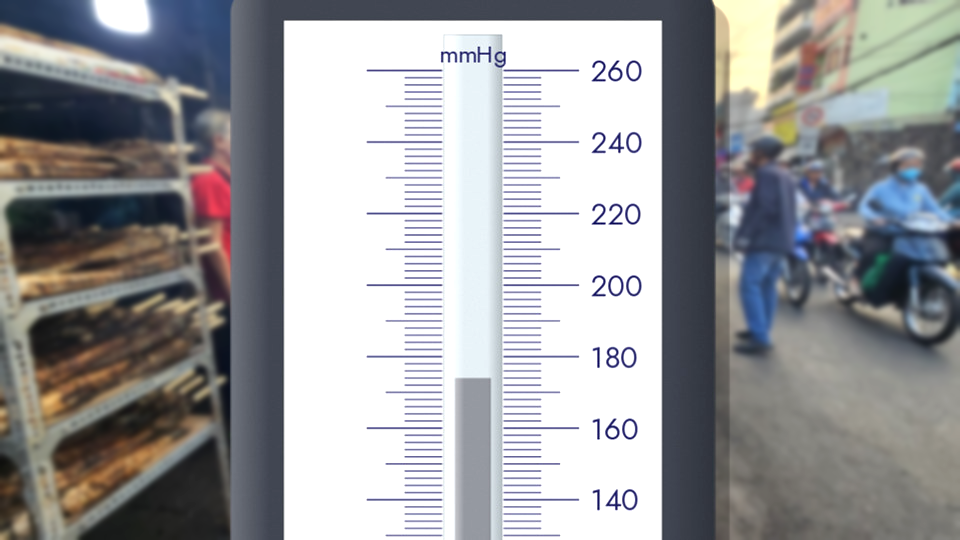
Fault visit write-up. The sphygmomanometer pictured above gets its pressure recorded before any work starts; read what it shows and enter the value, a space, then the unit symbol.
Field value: 174 mmHg
